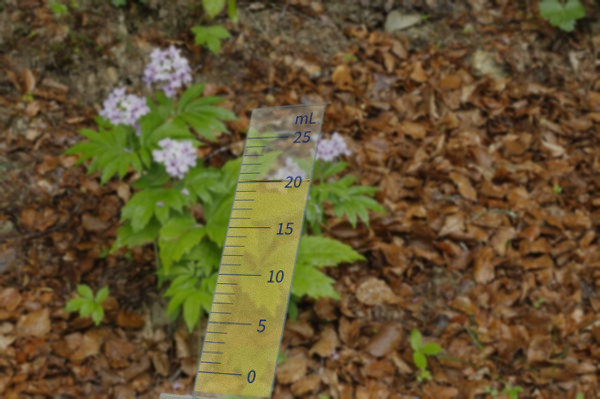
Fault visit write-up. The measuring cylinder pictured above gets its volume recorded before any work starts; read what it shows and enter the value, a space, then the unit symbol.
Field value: 20 mL
